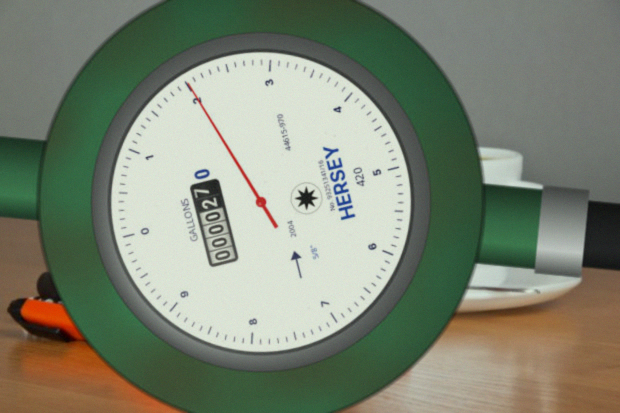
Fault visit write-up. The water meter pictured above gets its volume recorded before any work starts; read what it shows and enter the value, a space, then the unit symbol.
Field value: 272.0 gal
